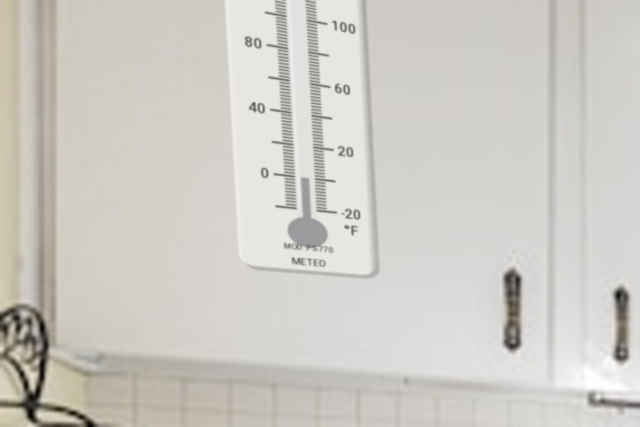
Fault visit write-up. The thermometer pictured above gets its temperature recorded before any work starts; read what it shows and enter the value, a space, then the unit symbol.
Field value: 0 °F
